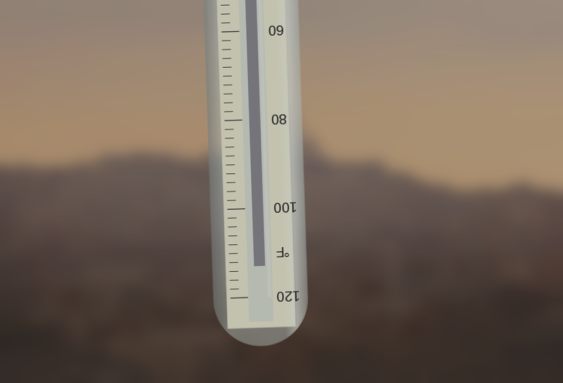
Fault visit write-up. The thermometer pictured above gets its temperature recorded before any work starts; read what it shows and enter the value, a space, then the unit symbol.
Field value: 113 °F
